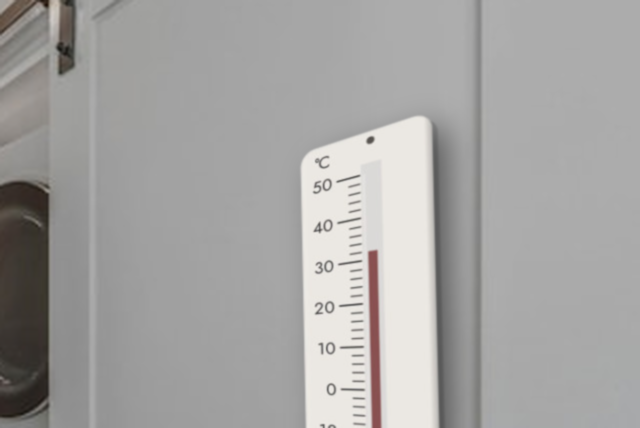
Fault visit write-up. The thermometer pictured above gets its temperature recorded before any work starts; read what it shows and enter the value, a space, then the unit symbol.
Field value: 32 °C
